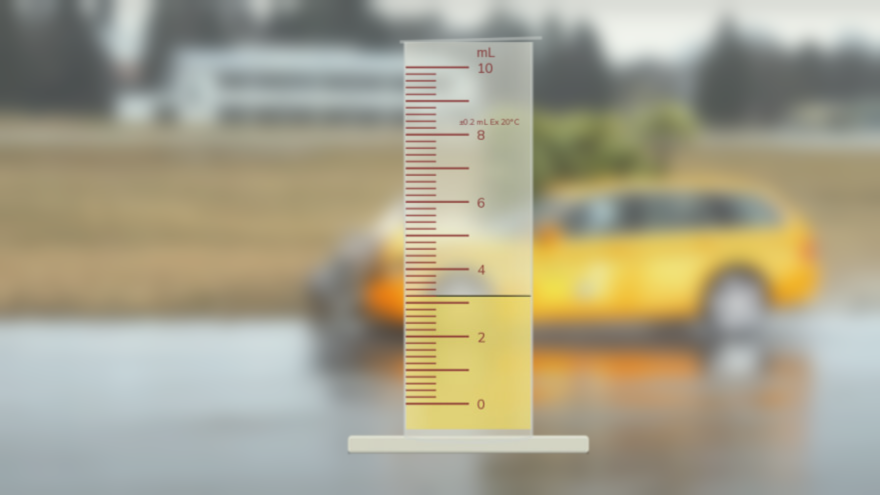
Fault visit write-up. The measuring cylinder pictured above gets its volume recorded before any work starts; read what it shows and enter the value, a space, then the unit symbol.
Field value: 3.2 mL
